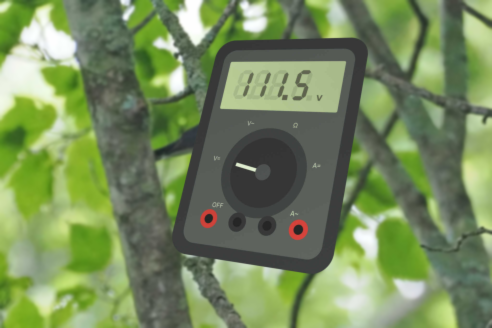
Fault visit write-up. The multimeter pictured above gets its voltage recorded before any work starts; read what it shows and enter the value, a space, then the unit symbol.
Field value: 111.5 V
